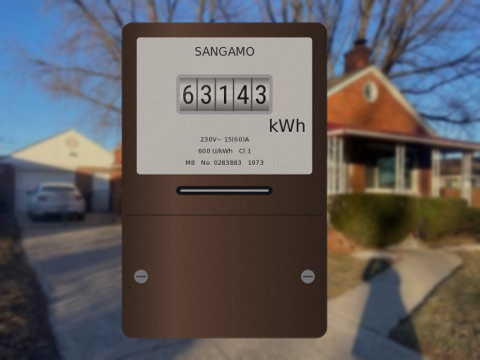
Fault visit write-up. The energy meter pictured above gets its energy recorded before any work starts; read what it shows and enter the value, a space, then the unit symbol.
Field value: 63143 kWh
